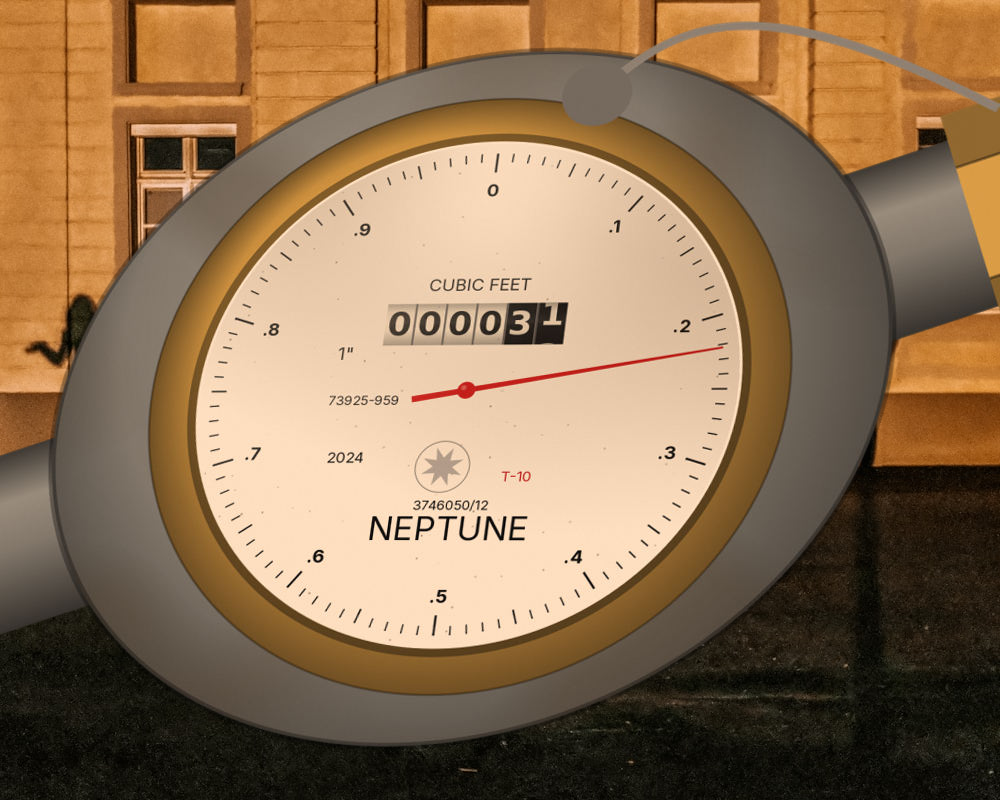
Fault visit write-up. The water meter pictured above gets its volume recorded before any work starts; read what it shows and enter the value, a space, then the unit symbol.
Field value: 31.22 ft³
